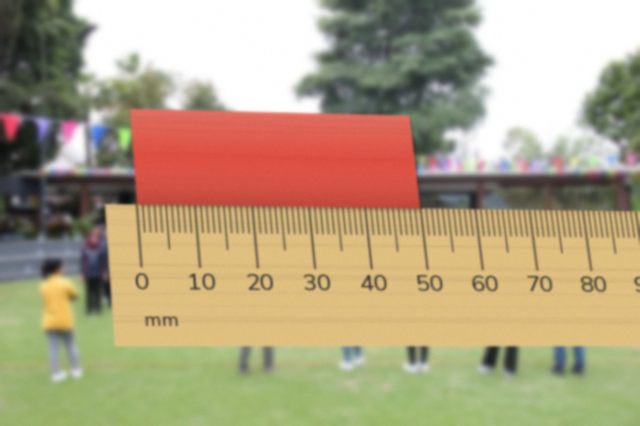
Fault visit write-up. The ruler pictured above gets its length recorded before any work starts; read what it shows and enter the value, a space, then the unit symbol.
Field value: 50 mm
